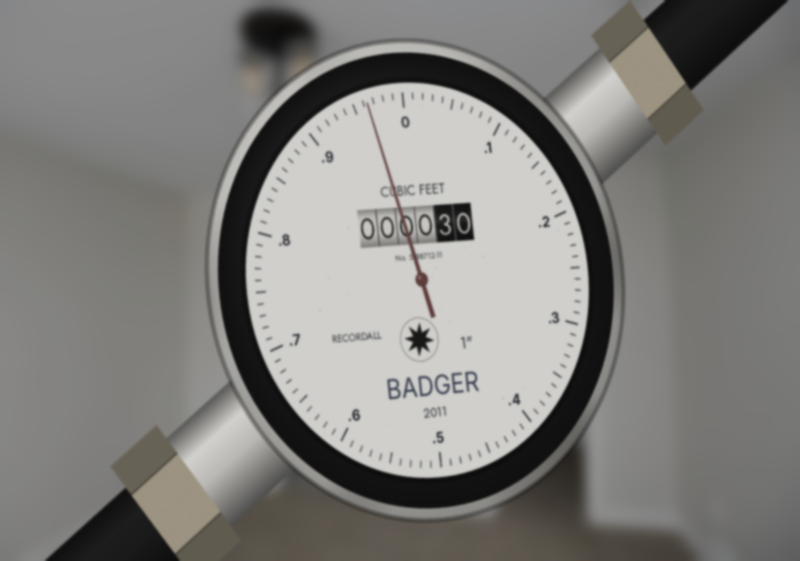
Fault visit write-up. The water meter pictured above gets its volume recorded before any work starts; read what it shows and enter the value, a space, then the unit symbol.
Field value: 29.96 ft³
